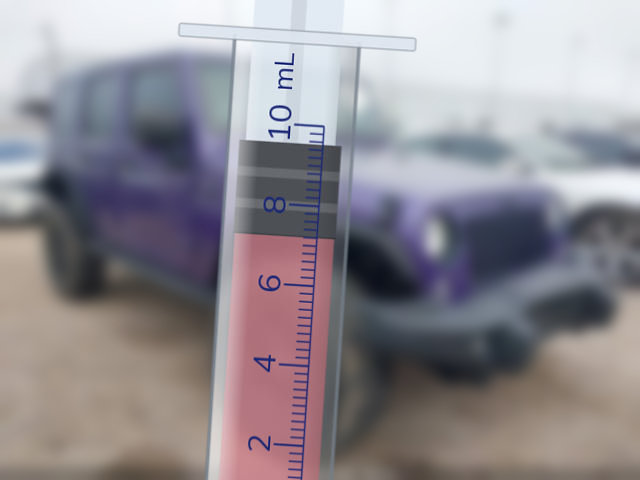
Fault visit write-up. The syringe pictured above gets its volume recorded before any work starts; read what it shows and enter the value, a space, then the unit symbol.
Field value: 7.2 mL
